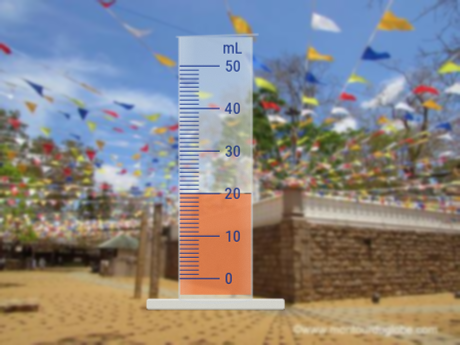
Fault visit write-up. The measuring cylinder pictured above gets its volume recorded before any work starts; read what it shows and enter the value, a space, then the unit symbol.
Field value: 20 mL
